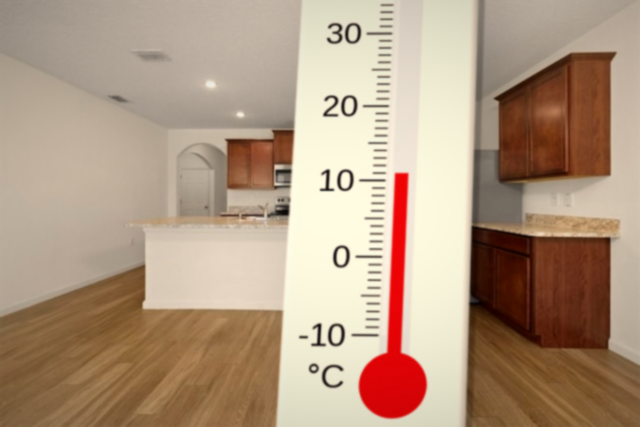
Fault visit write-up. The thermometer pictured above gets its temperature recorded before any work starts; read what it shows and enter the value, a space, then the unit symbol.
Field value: 11 °C
